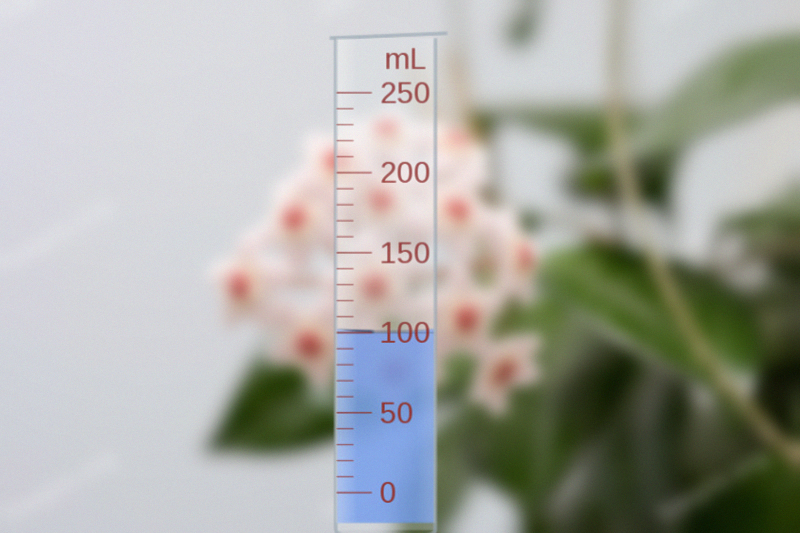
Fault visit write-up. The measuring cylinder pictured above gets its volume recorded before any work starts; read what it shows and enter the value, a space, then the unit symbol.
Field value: 100 mL
